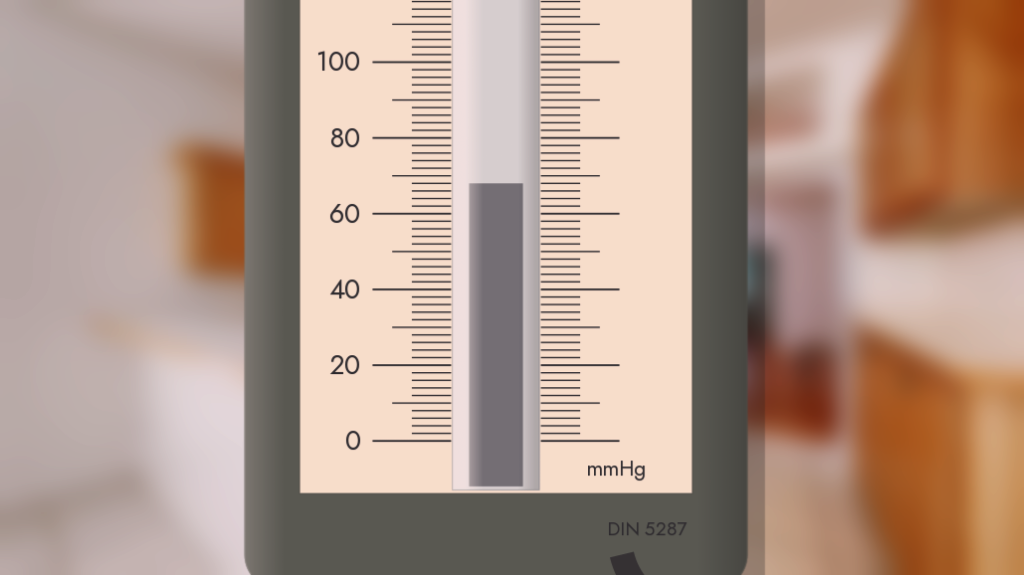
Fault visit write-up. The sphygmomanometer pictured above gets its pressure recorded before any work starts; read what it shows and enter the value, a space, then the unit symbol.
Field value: 68 mmHg
